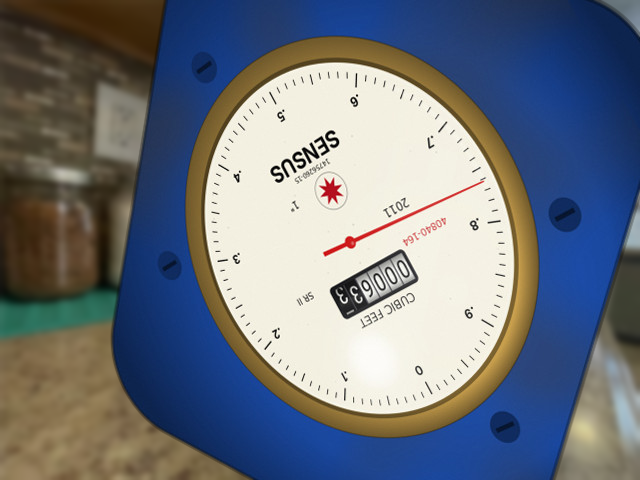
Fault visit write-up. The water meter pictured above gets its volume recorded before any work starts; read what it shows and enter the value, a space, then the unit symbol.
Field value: 632.76 ft³
